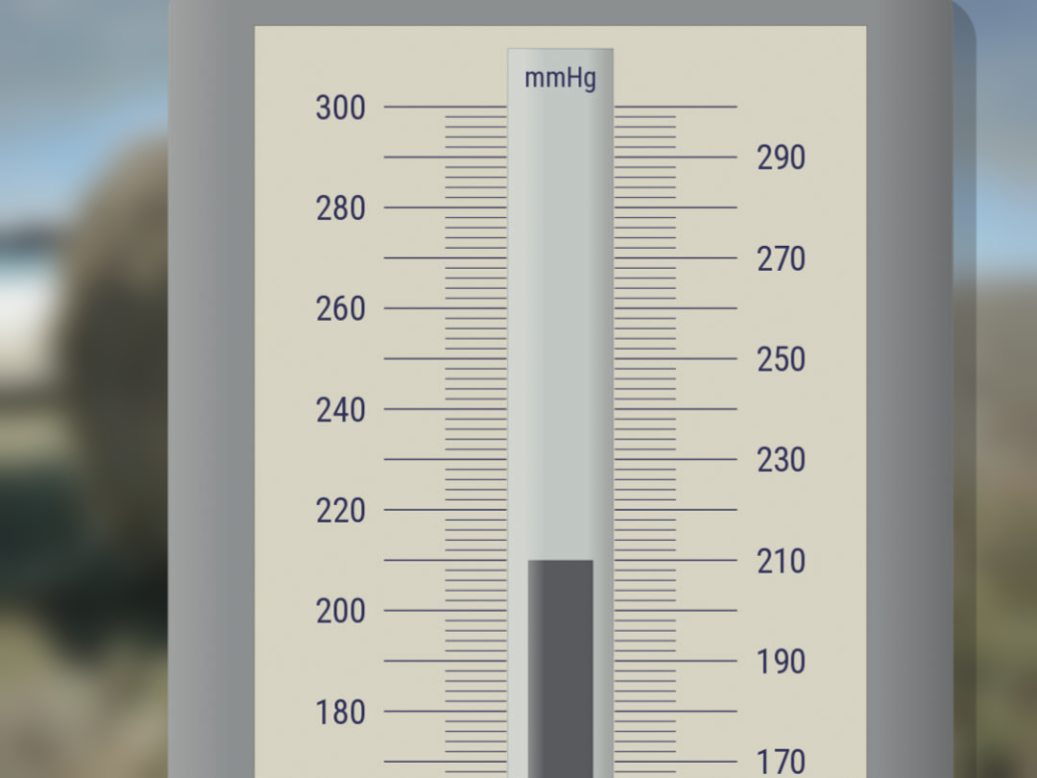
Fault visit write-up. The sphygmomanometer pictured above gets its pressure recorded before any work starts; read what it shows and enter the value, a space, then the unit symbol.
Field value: 210 mmHg
